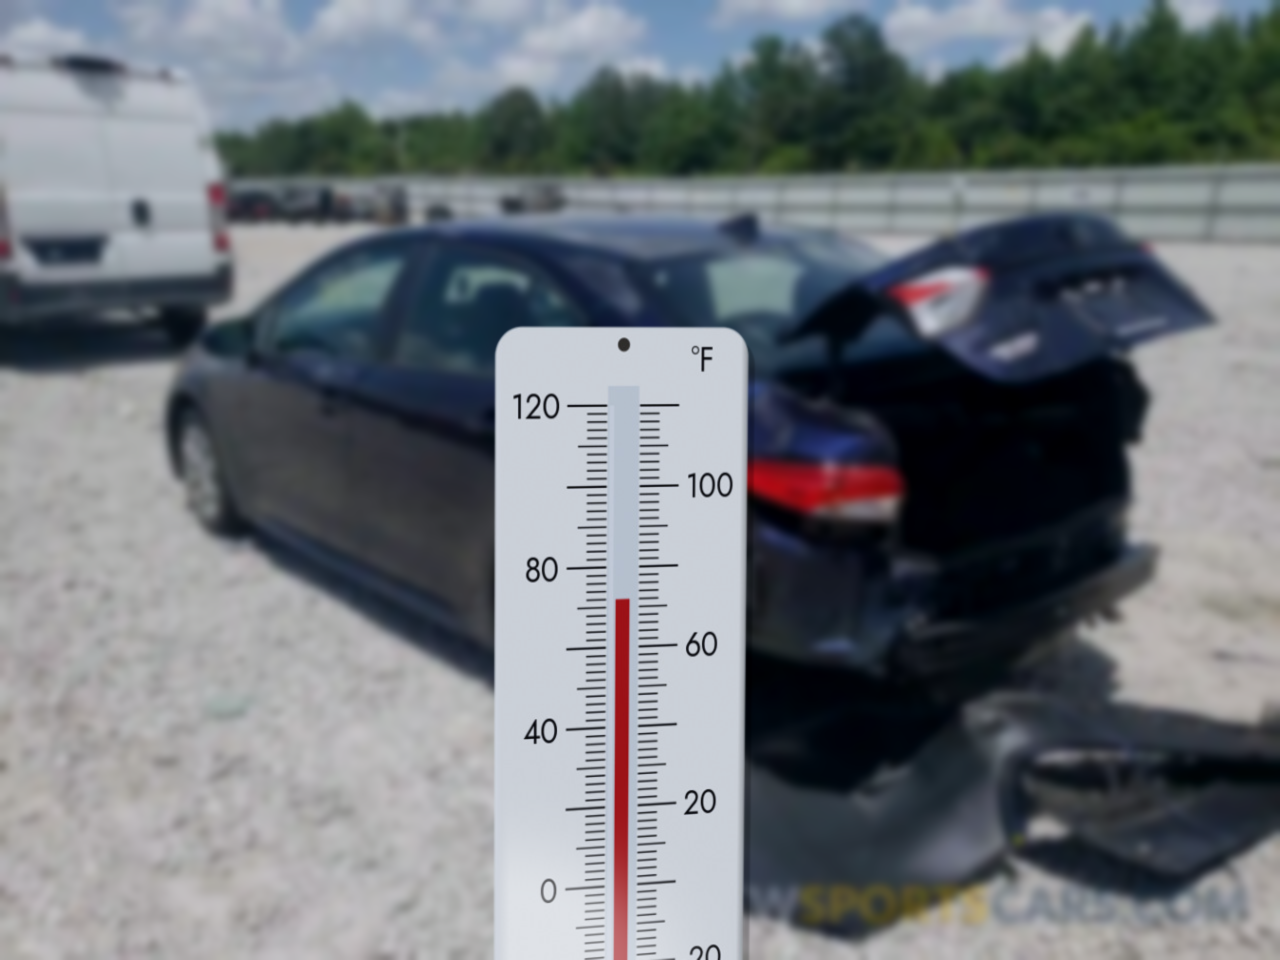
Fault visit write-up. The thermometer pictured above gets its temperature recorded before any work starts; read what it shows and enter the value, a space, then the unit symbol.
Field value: 72 °F
